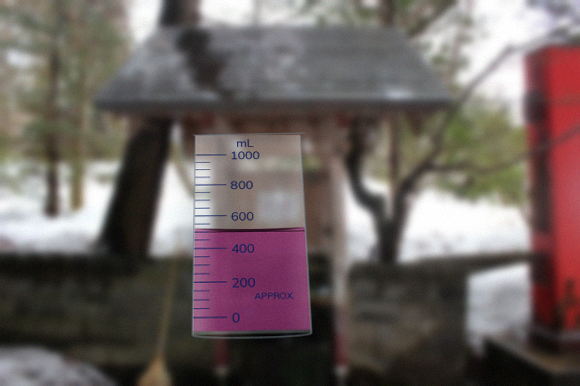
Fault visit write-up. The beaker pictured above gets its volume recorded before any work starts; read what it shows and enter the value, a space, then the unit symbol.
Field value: 500 mL
